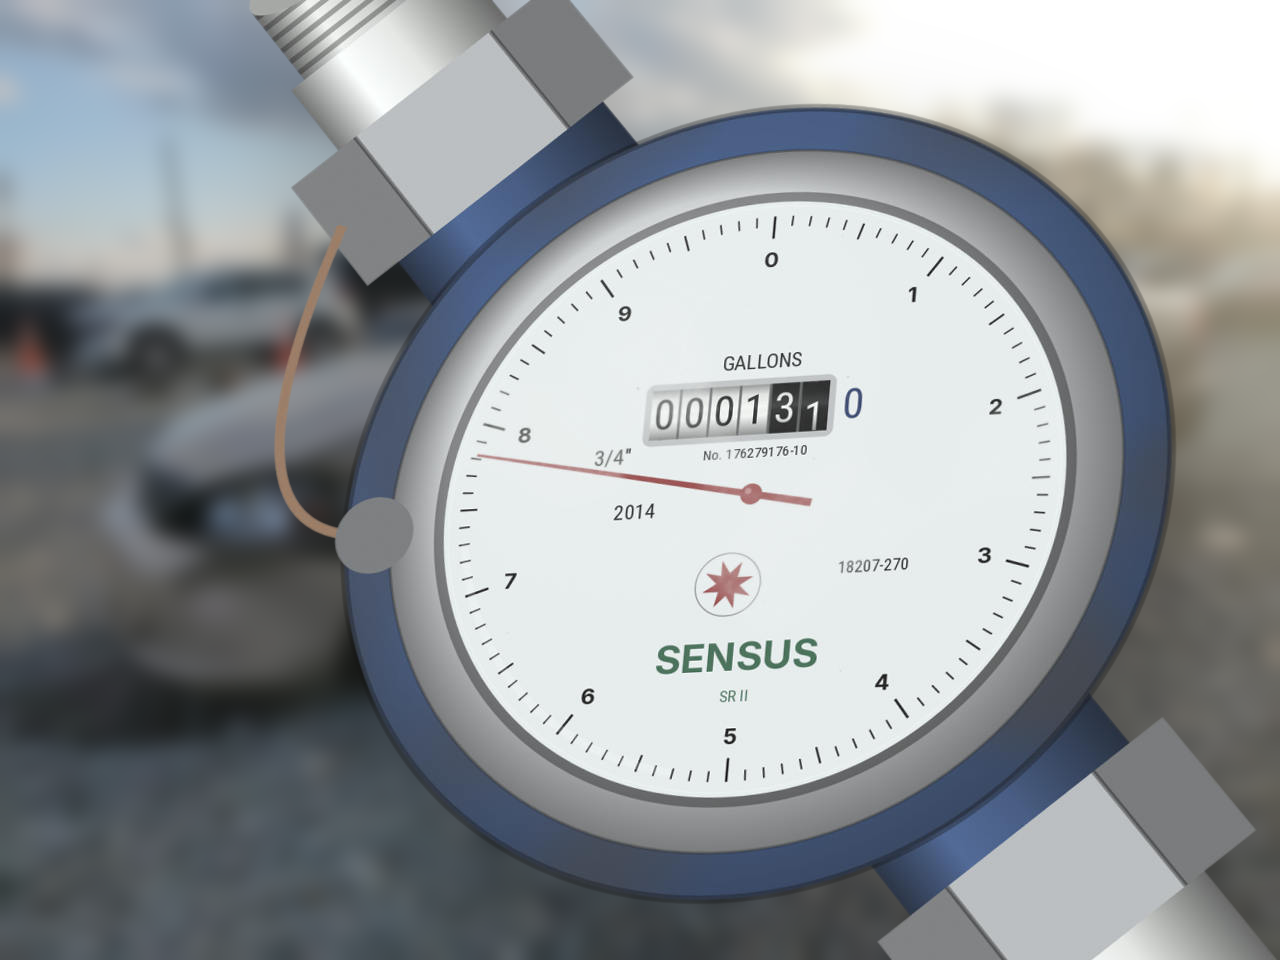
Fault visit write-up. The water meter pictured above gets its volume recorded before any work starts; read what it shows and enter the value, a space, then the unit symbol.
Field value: 1307.8 gal
